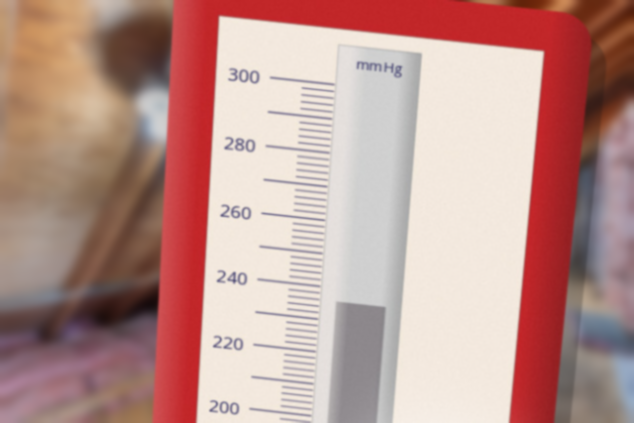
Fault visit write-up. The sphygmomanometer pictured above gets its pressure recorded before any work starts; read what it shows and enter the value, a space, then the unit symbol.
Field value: 236 mmHg
